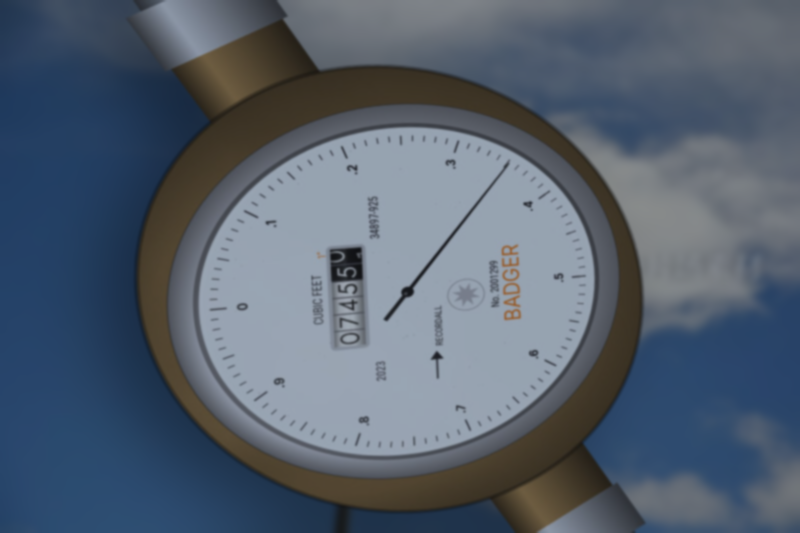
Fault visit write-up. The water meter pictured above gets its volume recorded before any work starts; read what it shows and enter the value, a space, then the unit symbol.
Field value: 74550.35 ft³
